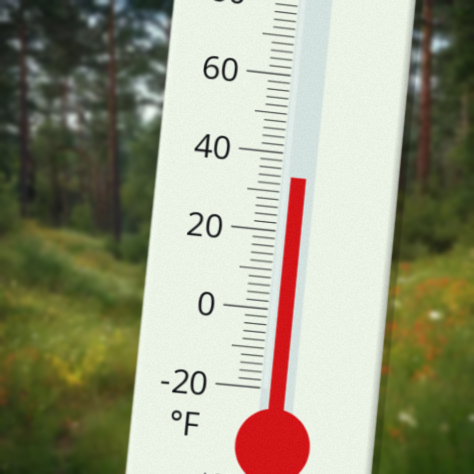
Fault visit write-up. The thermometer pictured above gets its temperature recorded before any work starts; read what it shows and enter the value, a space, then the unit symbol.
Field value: 34 °F
